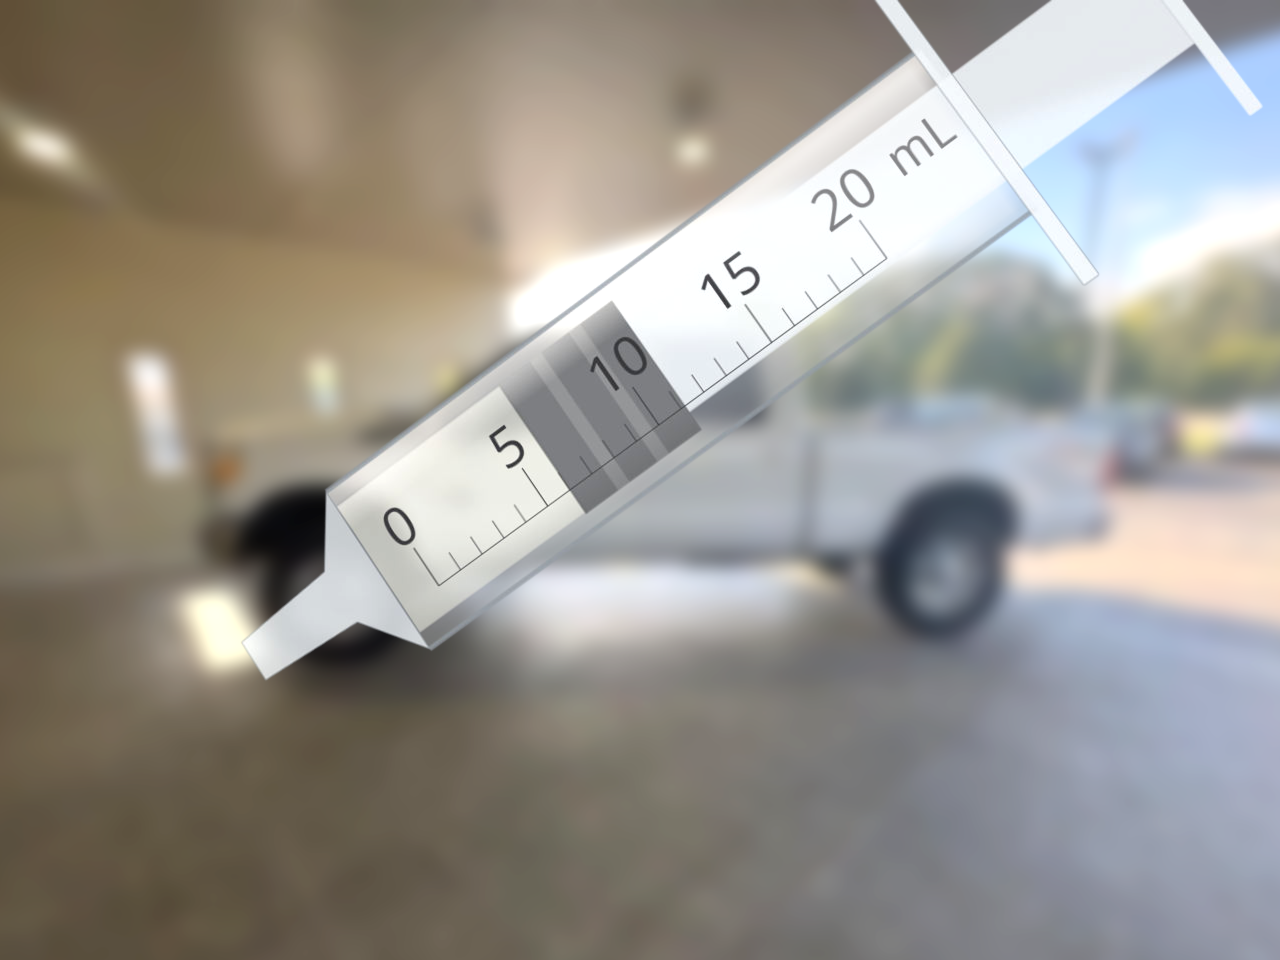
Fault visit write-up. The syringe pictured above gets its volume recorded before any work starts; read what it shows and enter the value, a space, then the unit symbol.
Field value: 6 mL
